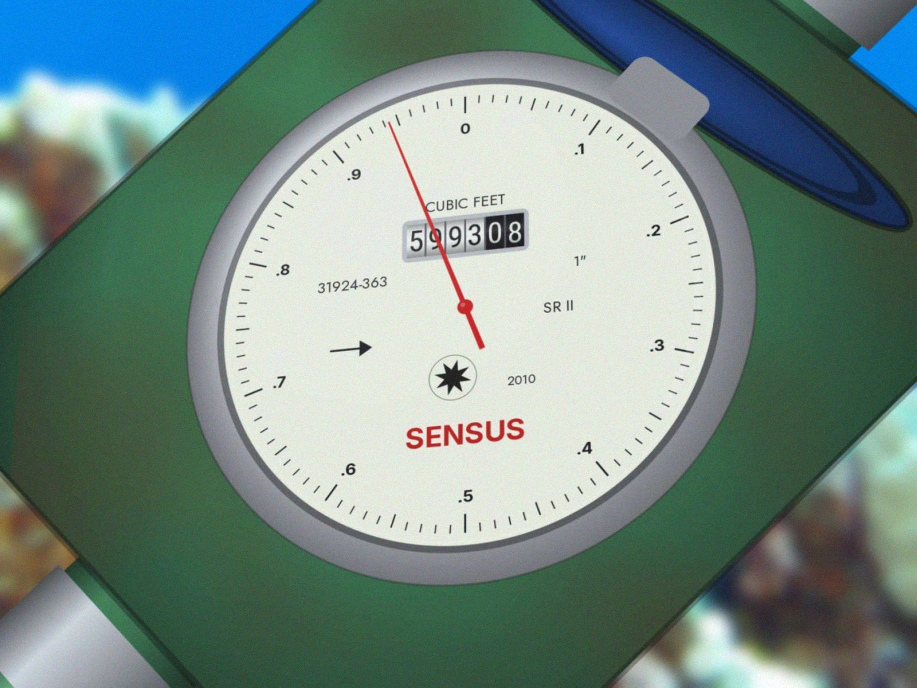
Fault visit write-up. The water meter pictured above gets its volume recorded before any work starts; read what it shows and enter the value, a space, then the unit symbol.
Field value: 599307.94 ft³
